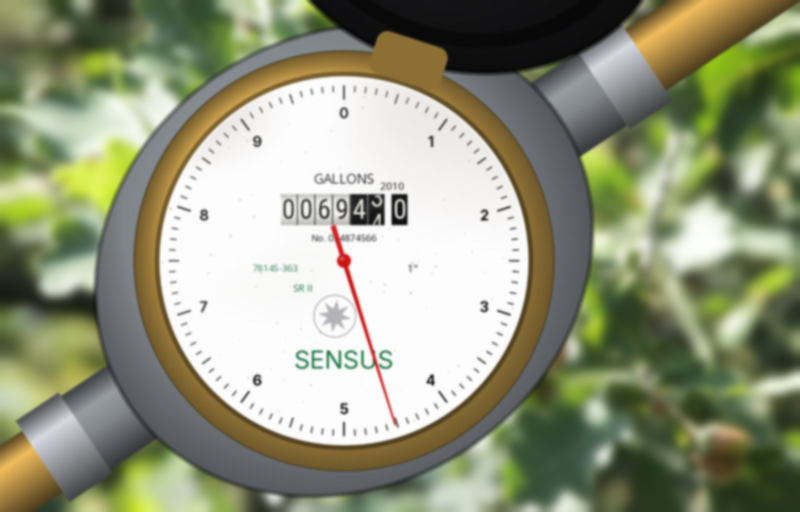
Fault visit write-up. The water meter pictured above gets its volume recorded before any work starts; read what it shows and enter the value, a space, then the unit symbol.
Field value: 69434.5 gal
